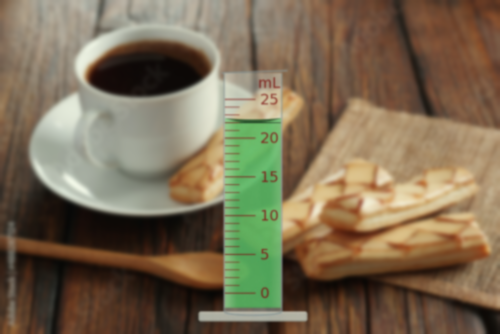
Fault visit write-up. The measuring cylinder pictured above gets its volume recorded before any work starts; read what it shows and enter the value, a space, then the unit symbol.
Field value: 22 mL
